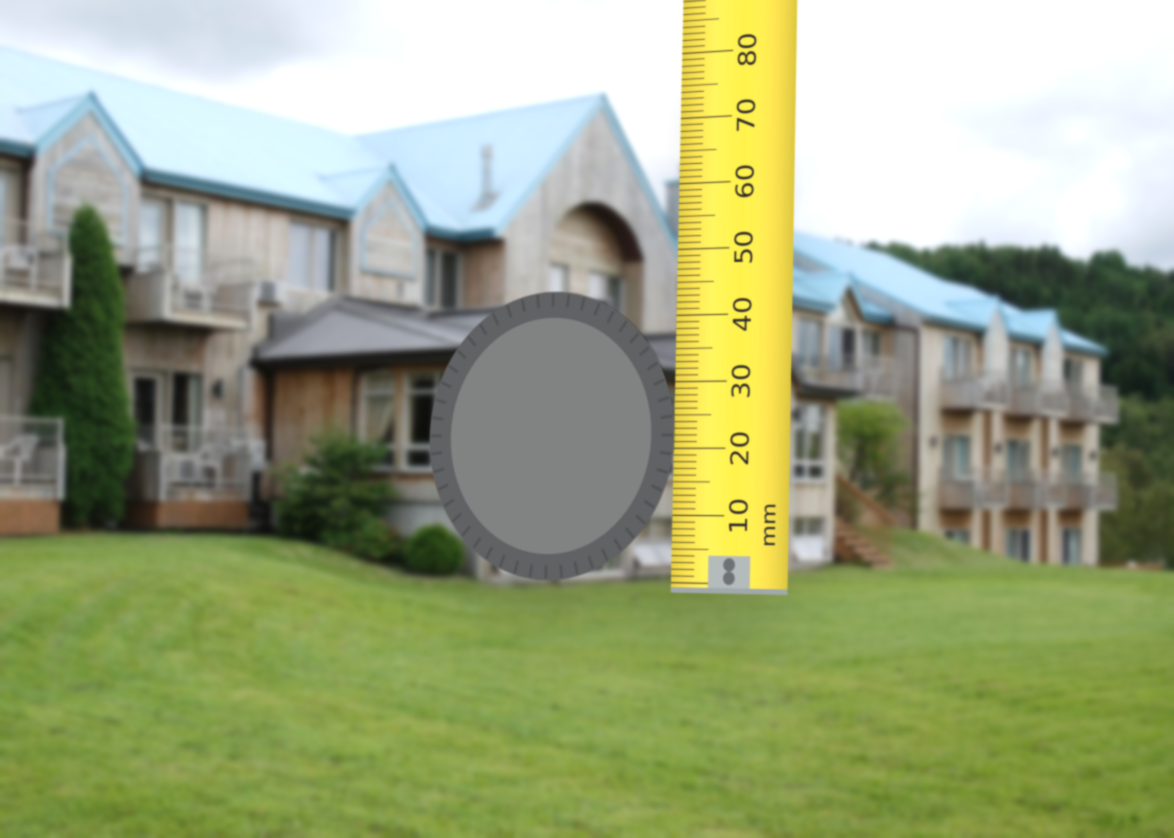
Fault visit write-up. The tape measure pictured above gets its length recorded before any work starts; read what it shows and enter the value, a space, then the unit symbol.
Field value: 44 mm
